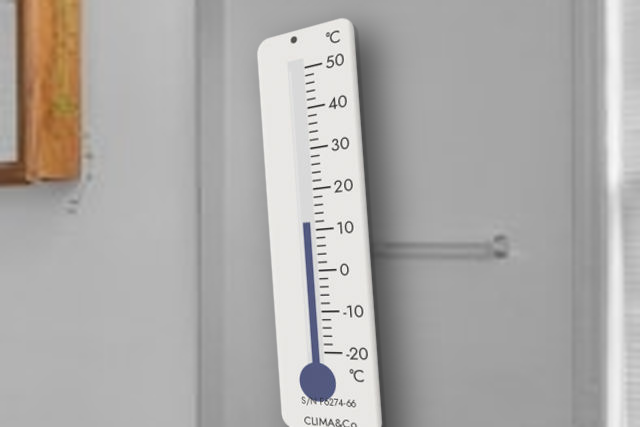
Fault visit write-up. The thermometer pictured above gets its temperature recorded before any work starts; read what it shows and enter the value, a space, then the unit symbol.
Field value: 12 °C
